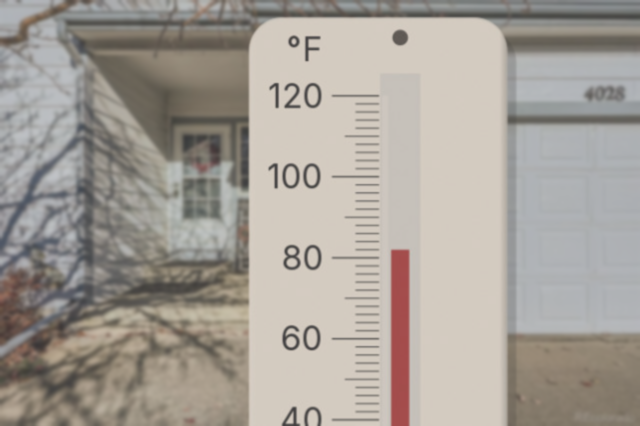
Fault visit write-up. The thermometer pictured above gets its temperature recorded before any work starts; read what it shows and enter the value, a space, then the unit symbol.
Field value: 82 °F
